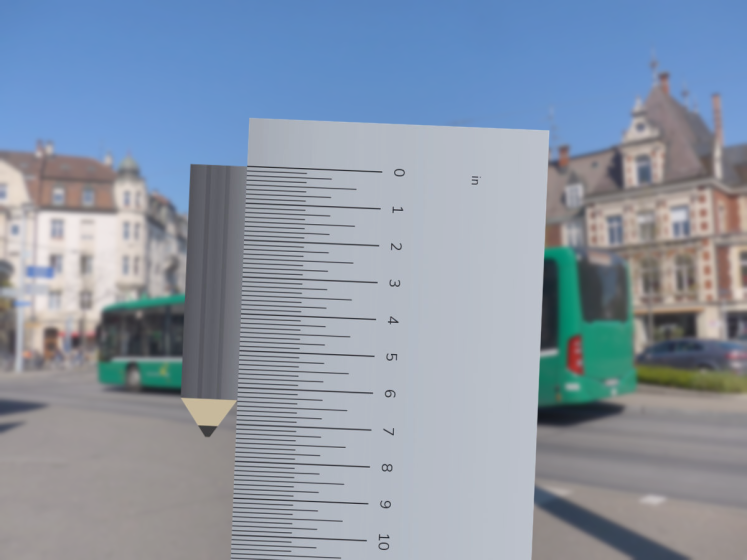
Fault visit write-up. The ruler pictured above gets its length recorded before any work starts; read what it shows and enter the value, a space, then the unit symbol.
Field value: 7.375 in
